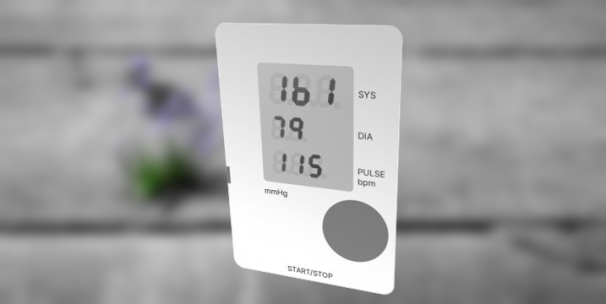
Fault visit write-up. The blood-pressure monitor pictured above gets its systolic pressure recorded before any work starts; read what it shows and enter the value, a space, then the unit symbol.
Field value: 161 mmHg
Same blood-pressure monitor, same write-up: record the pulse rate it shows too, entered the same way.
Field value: 115 bpm
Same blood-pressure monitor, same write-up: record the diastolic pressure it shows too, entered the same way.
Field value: 79 mmHg
